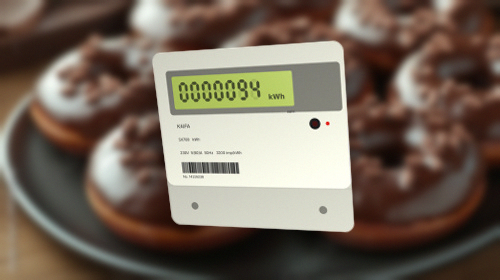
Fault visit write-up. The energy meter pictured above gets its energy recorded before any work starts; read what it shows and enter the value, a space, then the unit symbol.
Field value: 94 kWh
